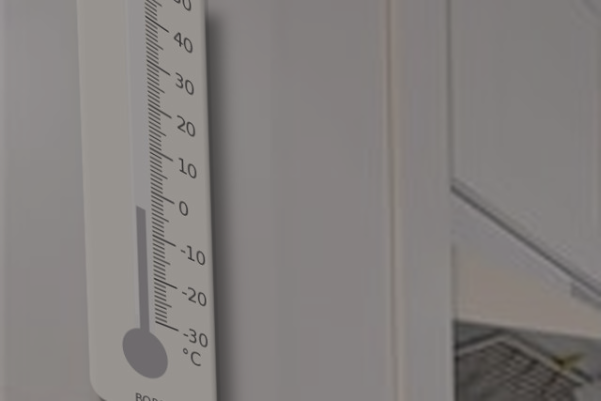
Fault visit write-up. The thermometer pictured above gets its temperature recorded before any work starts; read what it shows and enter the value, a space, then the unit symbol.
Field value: -5 °C
